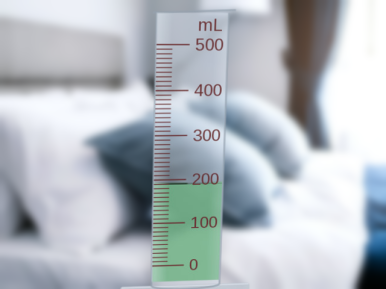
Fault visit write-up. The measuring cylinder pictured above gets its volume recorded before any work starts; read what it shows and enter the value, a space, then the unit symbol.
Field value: 190 mL
